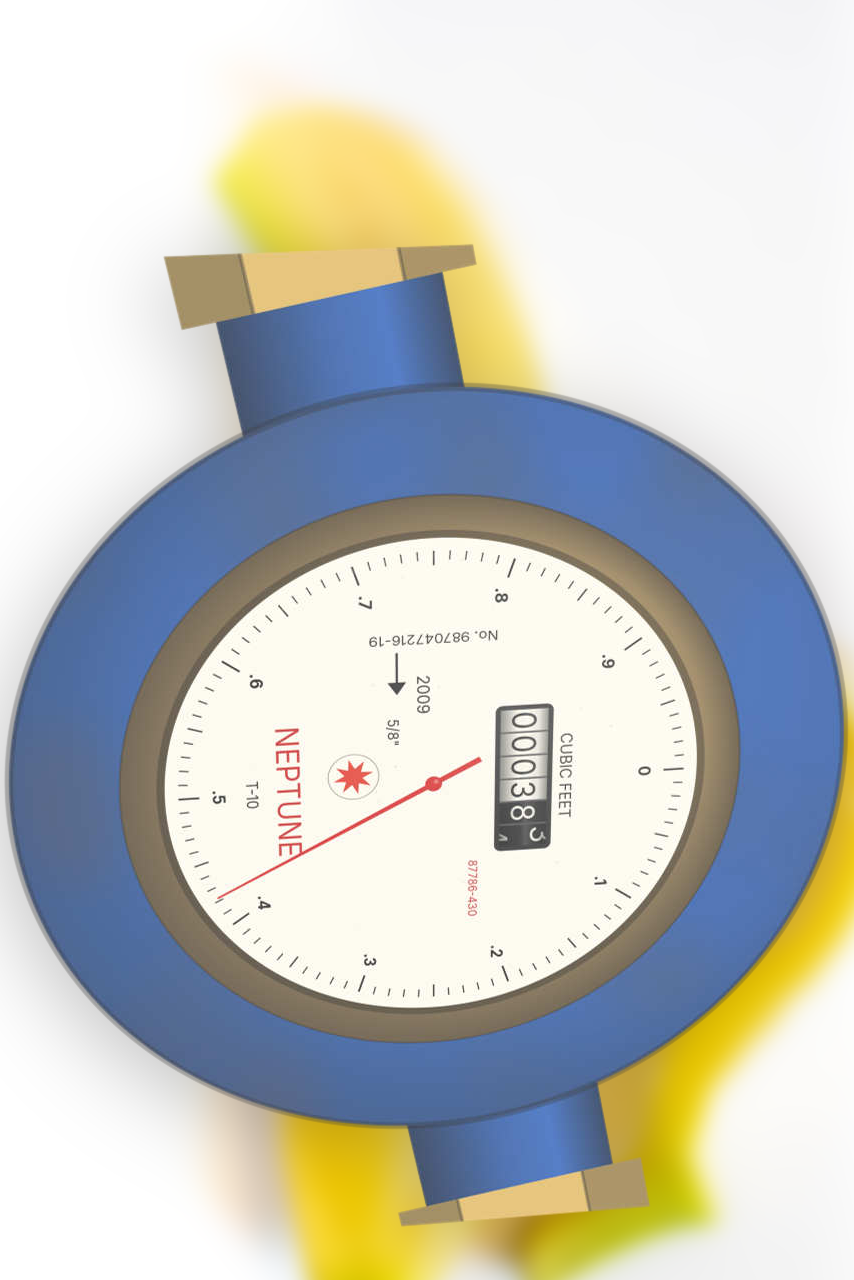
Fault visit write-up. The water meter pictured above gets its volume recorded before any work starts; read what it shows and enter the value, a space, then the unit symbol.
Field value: 383.42 ft³
